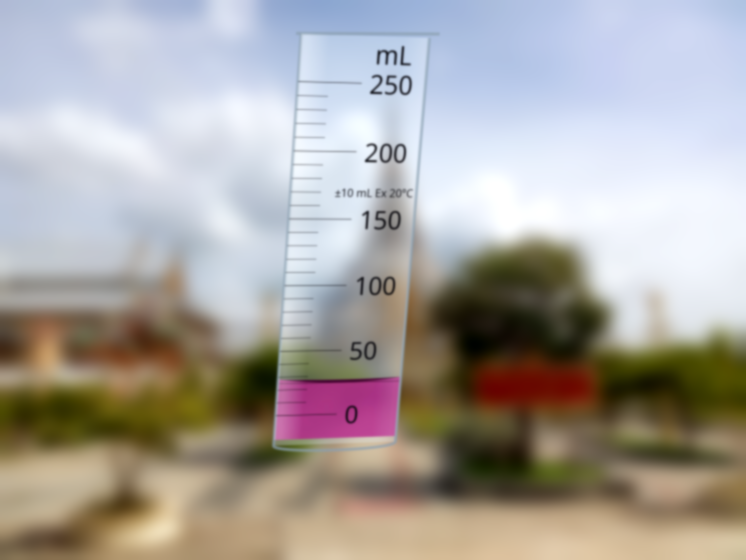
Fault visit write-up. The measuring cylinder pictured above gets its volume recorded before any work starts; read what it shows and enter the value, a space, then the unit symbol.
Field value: 25 mL
